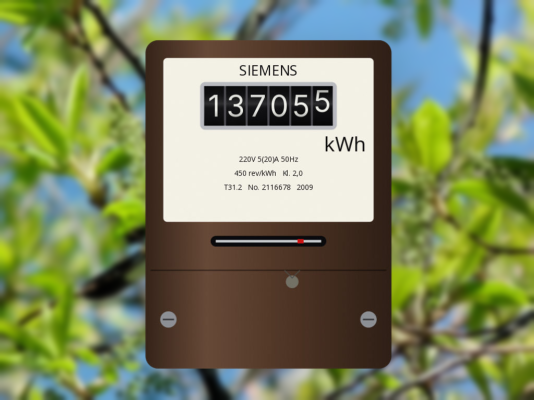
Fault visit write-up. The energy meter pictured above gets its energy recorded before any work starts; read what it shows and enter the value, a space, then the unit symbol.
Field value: 137055 kWh
